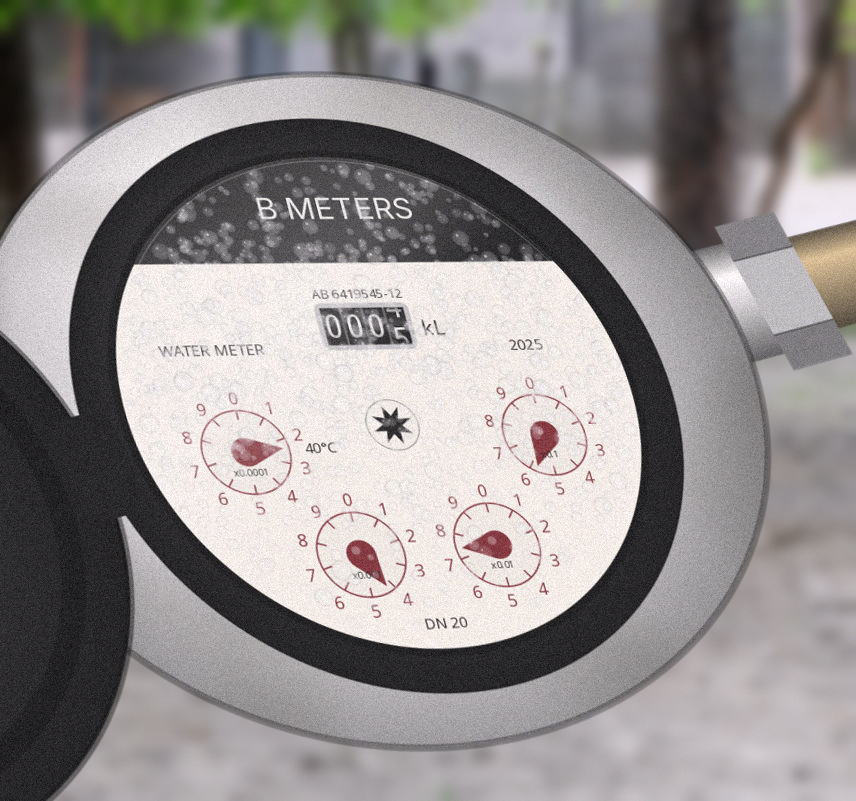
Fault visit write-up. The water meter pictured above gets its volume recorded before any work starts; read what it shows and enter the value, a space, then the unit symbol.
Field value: 4.5742 kL
